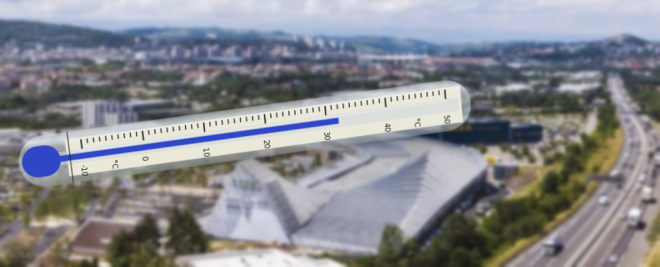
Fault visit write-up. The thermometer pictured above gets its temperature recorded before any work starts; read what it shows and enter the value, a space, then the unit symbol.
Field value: 32 °C
